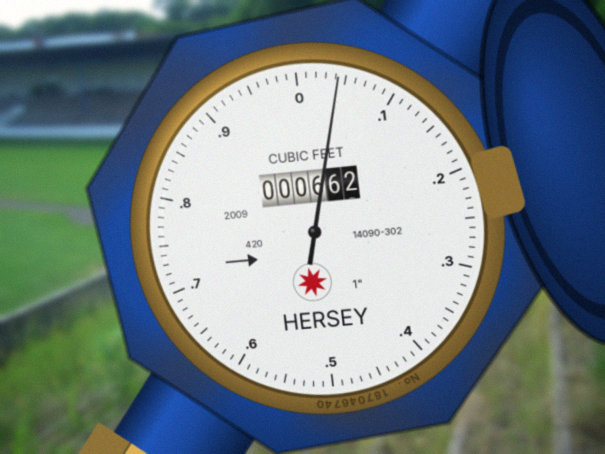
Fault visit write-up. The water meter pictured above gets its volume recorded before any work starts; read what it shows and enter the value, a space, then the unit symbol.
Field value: 662.04 ft³
